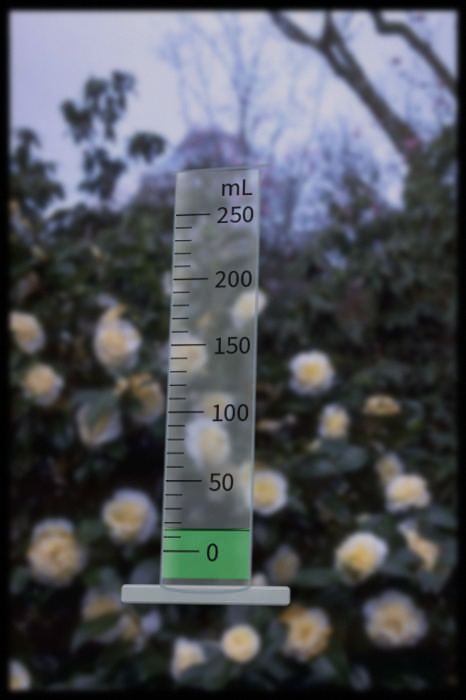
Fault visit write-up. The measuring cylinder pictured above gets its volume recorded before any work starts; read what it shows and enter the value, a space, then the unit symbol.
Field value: 15 mL
